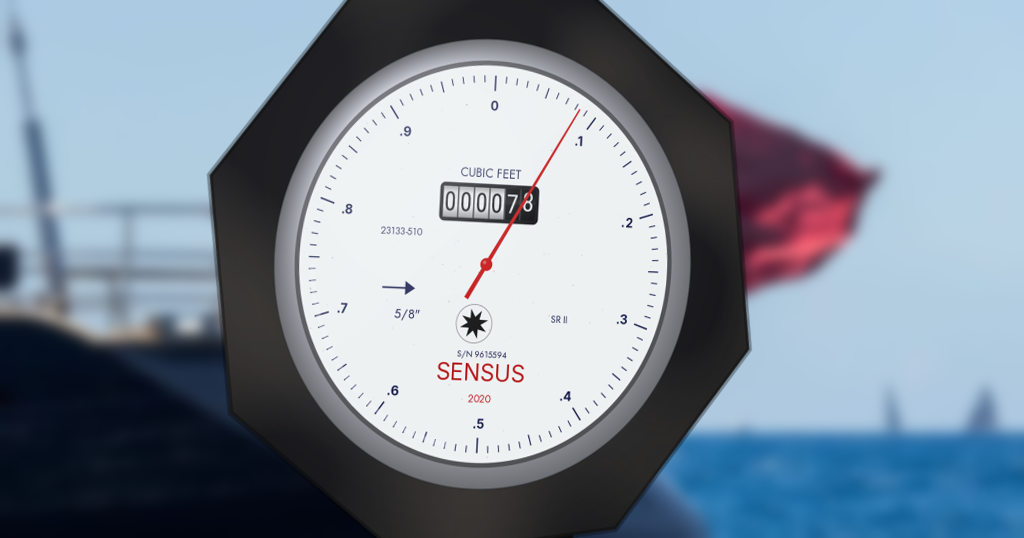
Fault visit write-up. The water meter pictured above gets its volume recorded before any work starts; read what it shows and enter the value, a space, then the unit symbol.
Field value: 78.08 ft³
